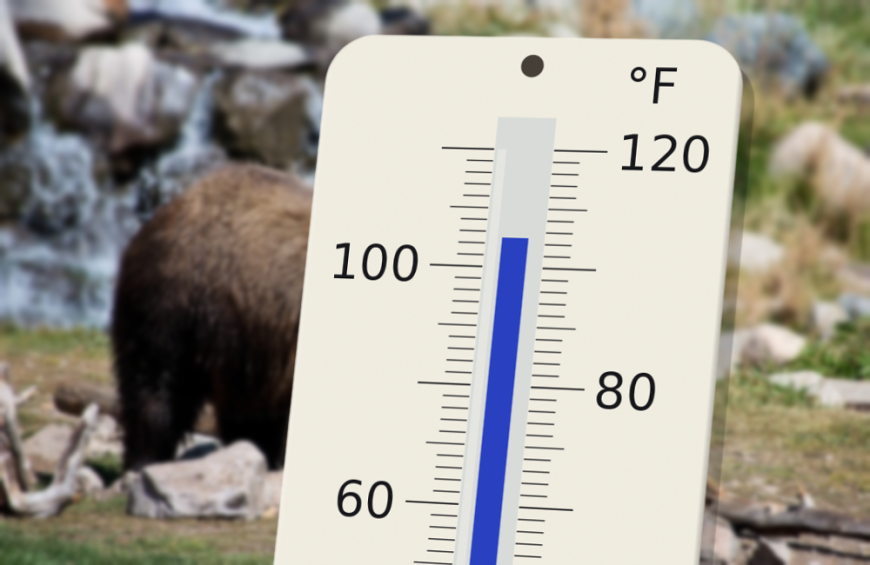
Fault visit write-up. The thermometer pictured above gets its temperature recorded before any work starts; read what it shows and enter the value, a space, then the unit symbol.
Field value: 105 °F
